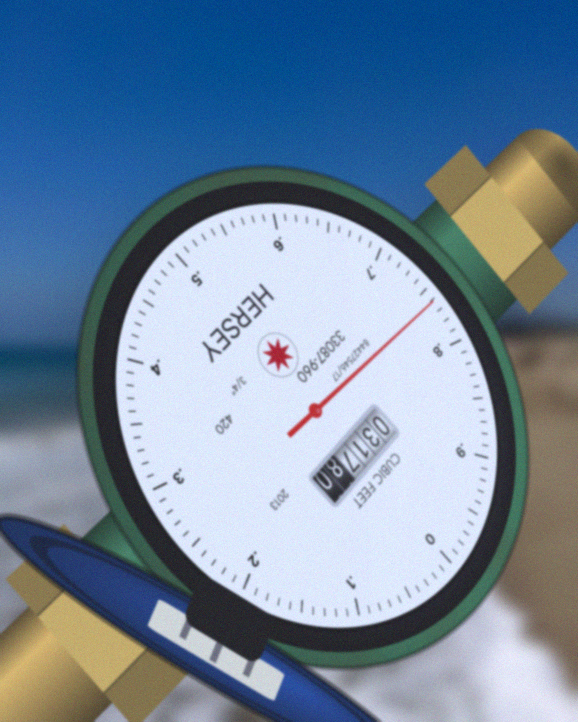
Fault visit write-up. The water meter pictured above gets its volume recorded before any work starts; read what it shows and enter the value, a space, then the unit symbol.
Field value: 31779.76 ft³
